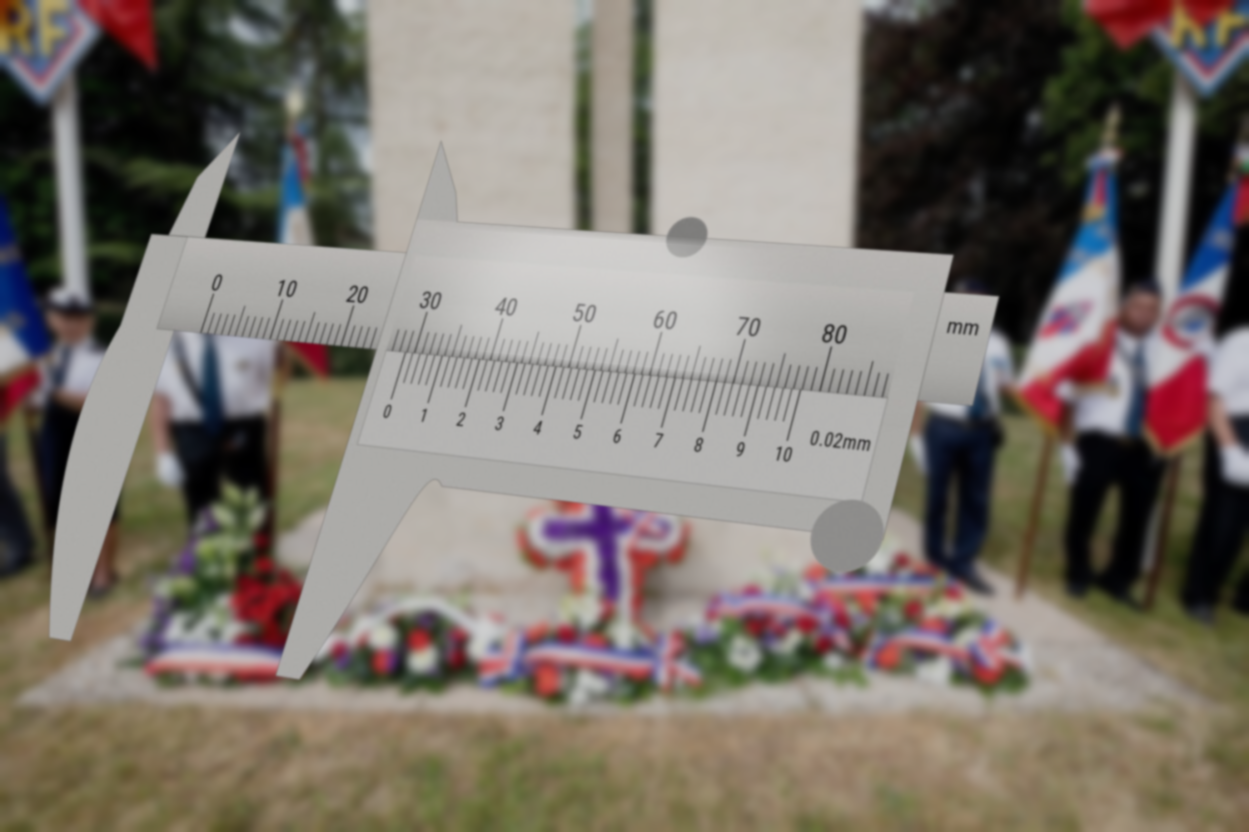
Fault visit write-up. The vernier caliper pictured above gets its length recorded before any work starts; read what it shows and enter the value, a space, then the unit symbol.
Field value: 28.8 mm
